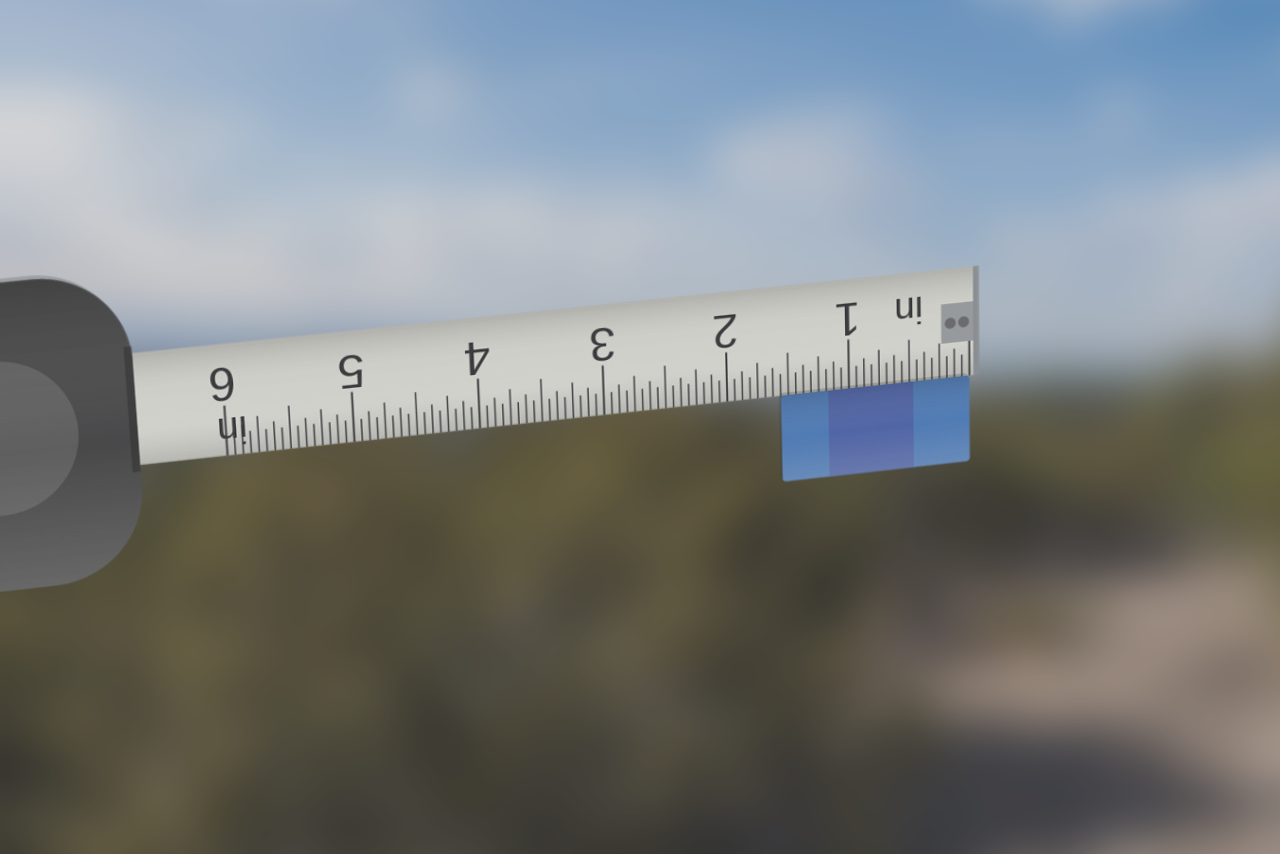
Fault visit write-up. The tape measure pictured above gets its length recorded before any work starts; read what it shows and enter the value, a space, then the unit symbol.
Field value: 1.5625 in
